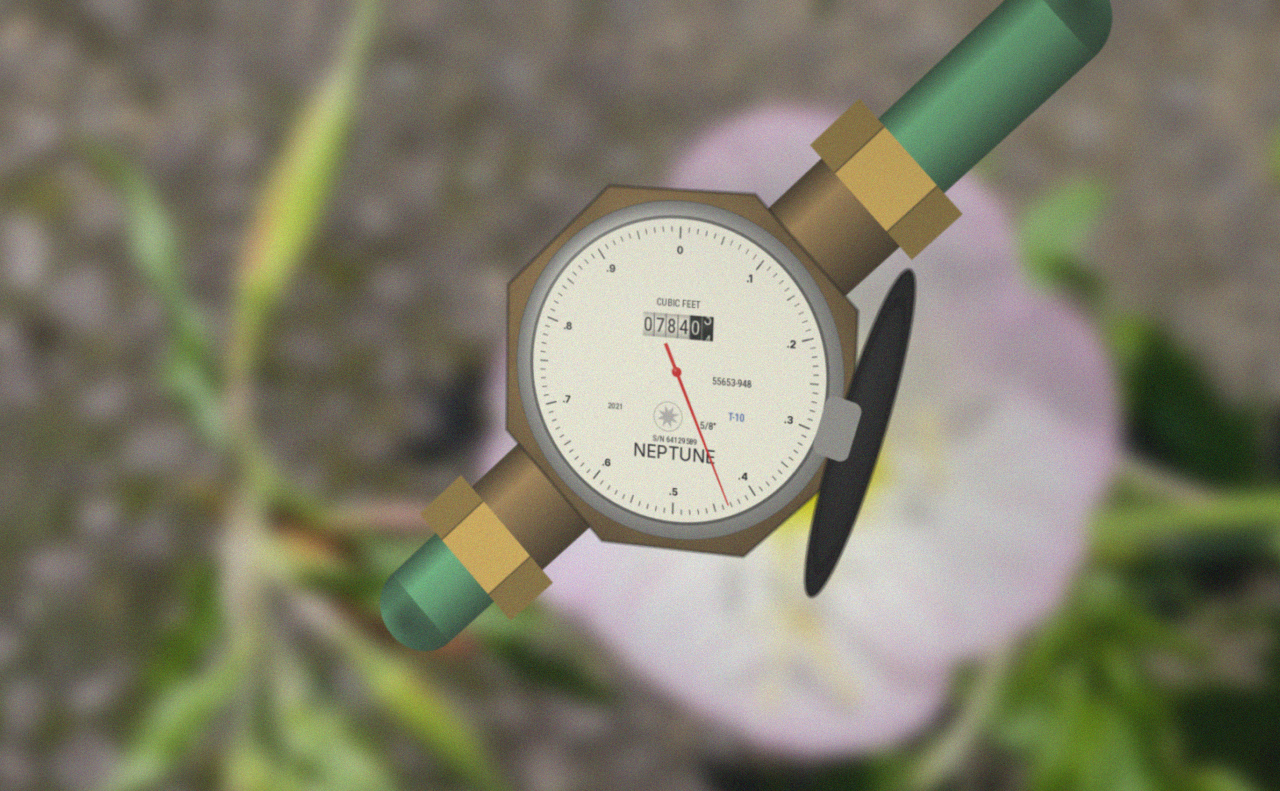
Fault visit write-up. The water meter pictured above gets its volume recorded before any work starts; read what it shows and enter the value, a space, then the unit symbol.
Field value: 78403.43 ft³
